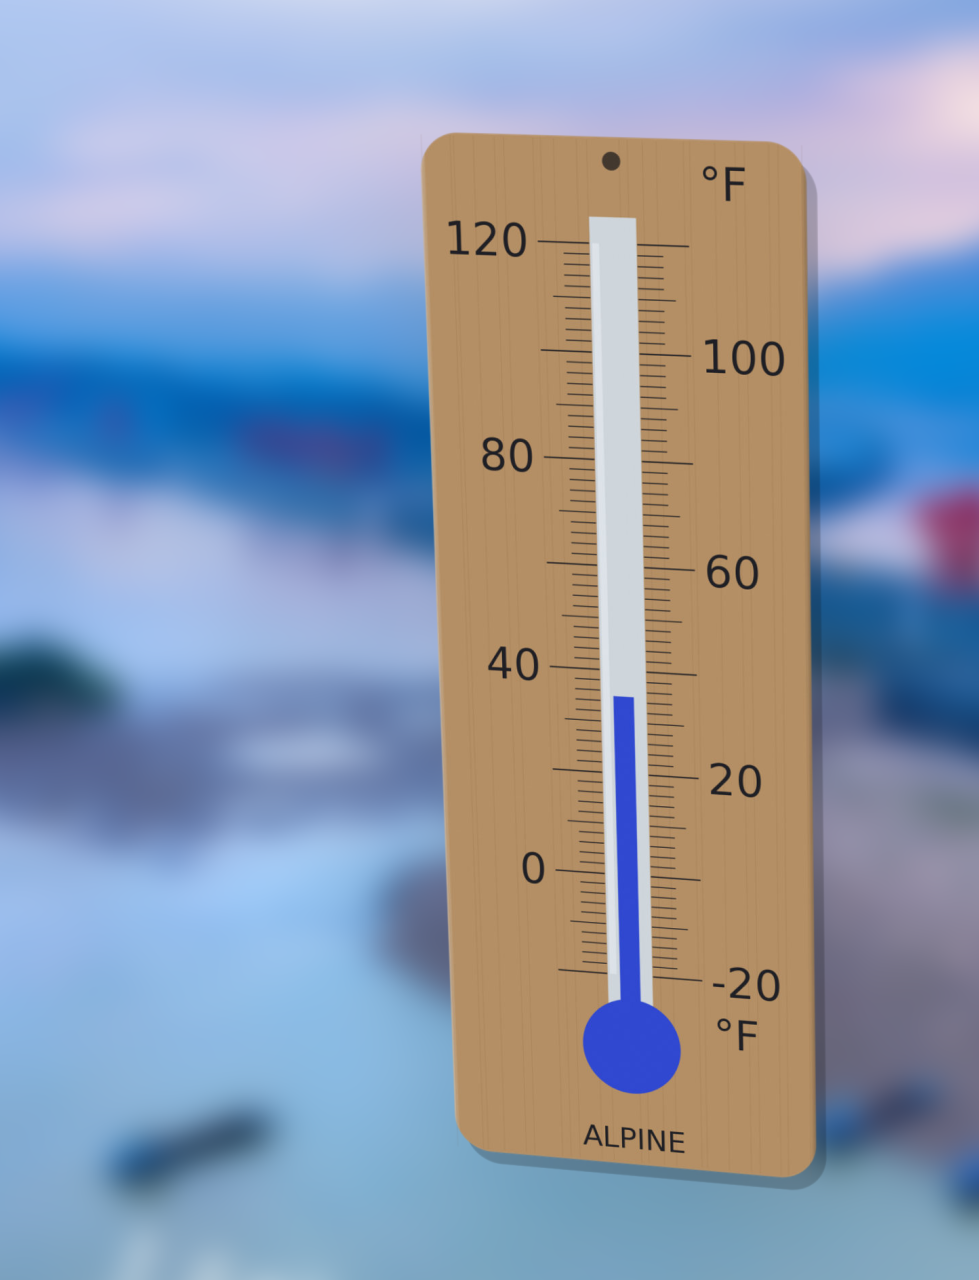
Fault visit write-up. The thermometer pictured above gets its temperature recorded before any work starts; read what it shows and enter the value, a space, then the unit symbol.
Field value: 35 °F
